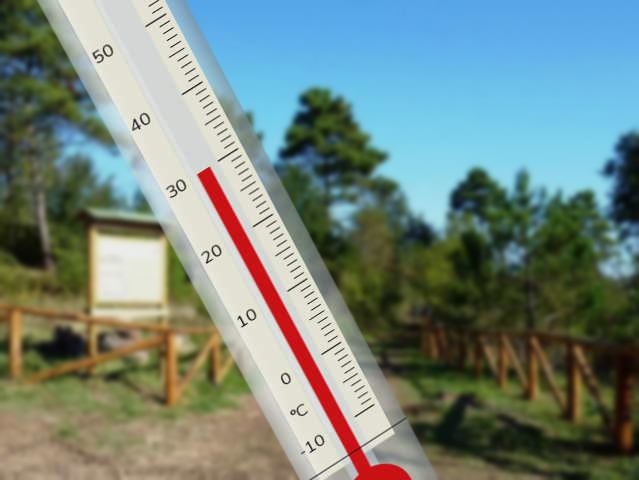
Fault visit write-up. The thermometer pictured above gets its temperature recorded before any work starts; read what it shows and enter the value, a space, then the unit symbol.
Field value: 30 °C
